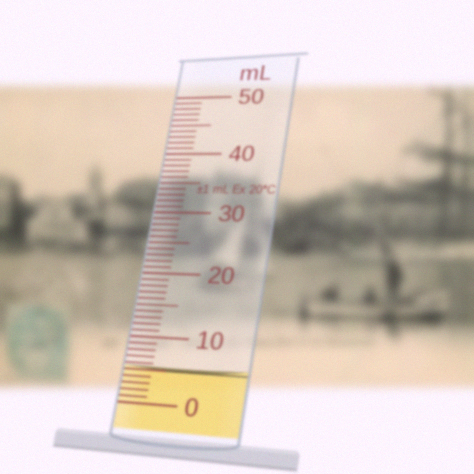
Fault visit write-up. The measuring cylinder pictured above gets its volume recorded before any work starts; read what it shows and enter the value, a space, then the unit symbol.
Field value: 5 mL
